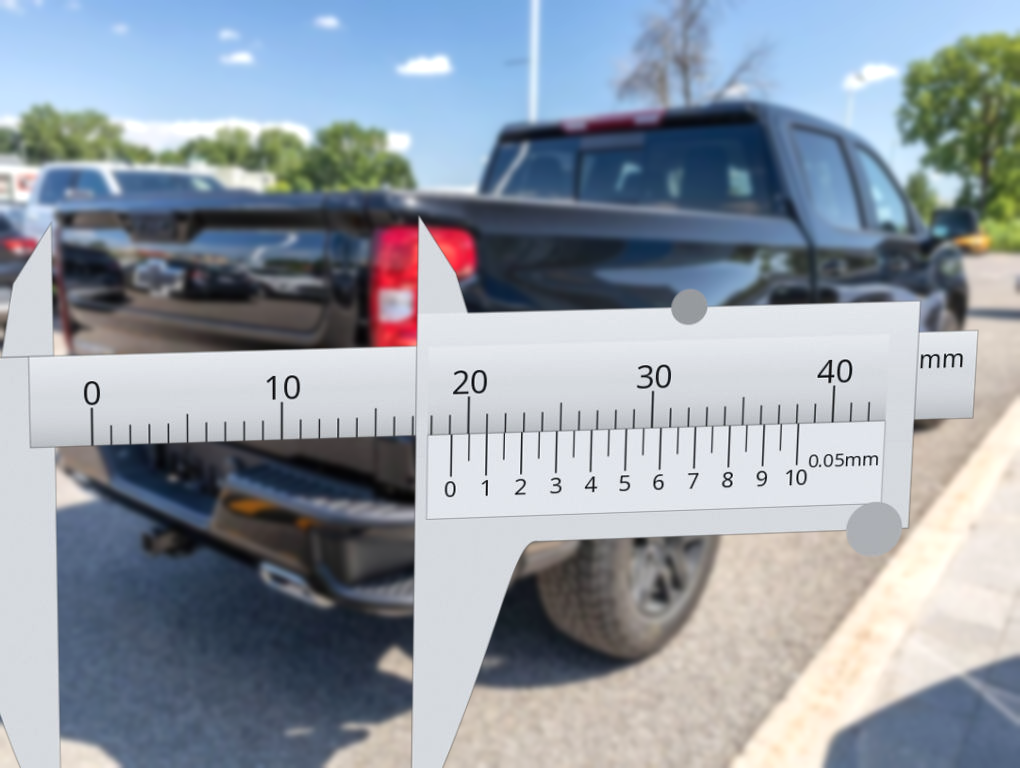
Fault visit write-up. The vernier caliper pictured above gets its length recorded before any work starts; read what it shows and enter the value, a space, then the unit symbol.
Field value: 19.1 mm
